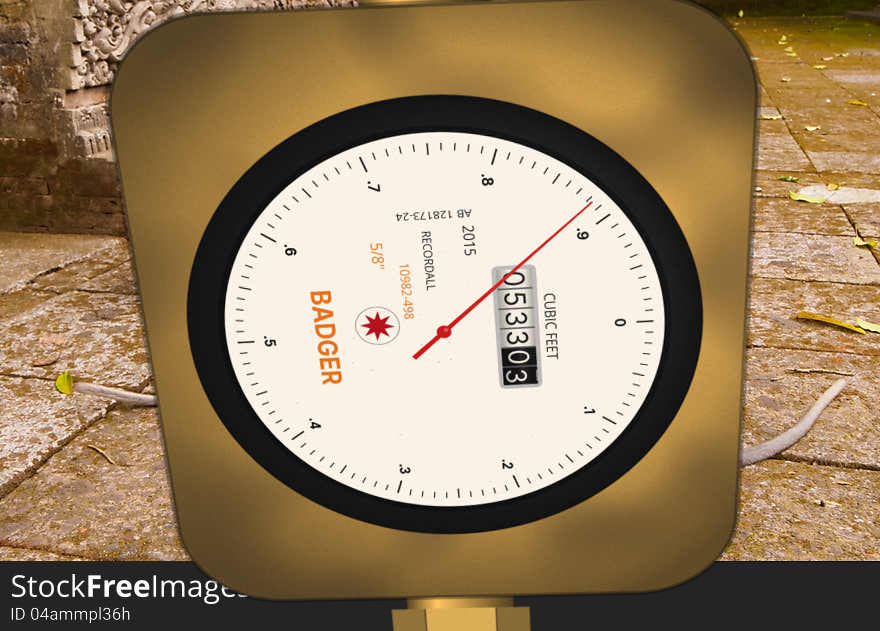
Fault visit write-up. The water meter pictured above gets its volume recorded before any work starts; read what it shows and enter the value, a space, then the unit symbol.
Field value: 53302.88 ft³
